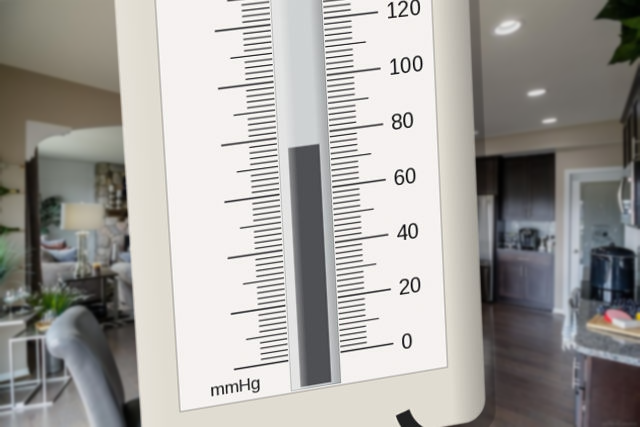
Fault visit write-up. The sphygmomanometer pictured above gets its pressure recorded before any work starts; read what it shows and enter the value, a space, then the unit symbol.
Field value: 76 mmHg
